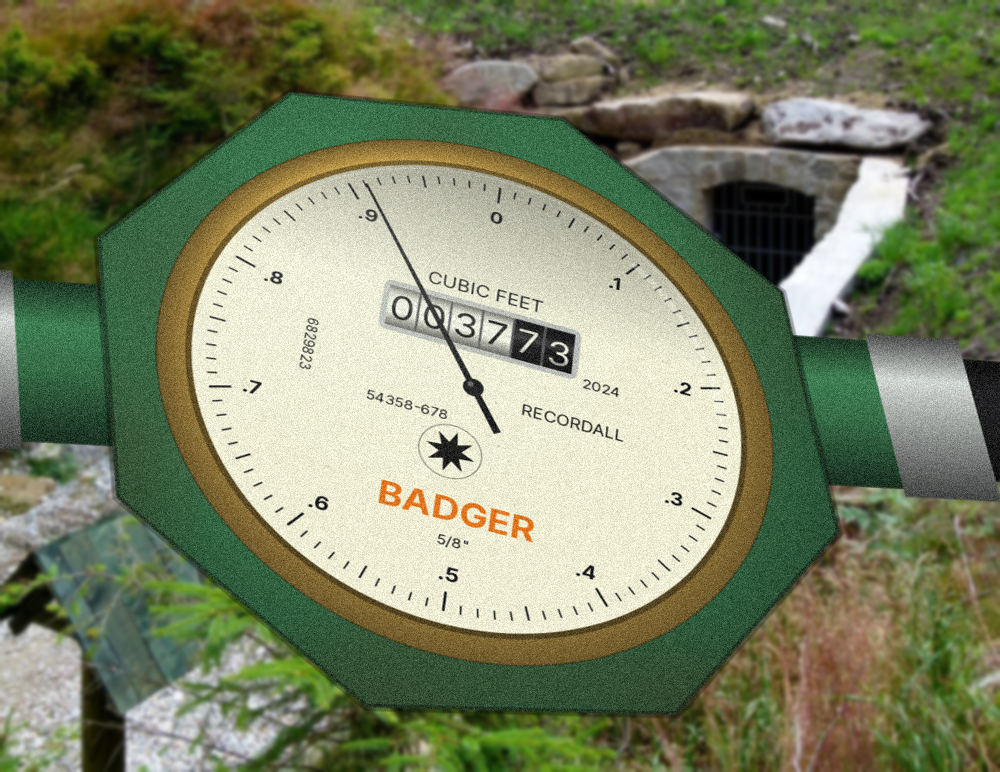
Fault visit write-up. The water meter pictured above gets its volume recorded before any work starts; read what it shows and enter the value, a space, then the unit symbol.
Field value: 3772.91 ft³
